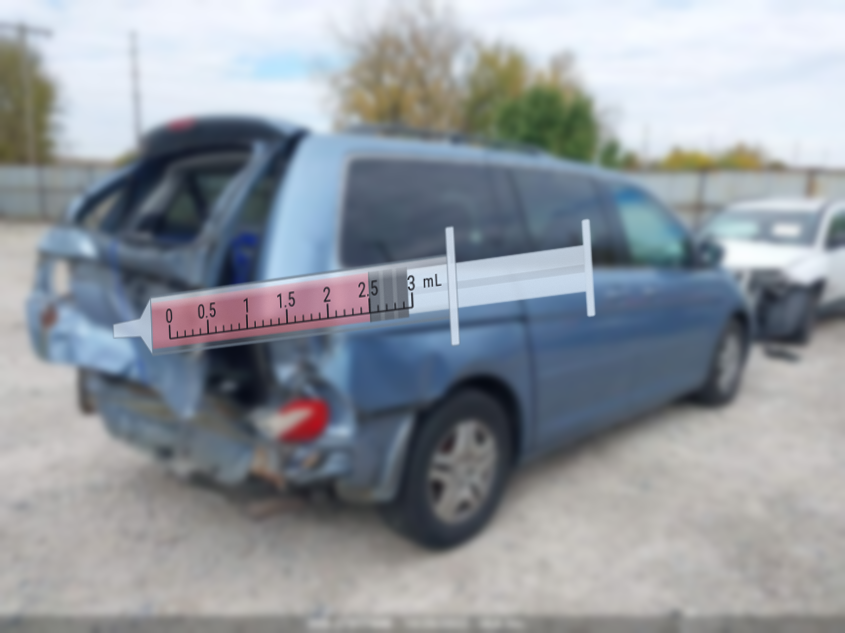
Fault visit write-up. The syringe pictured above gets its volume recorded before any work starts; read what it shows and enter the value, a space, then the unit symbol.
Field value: 2.5 mL
